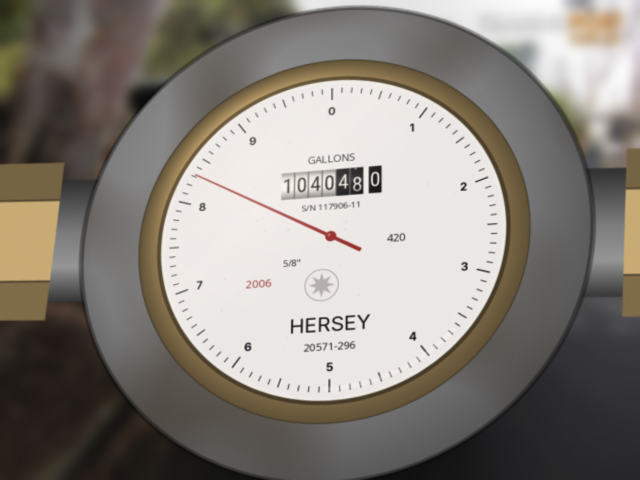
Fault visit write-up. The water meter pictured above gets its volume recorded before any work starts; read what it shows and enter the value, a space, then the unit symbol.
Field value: 1040478.3 gal
